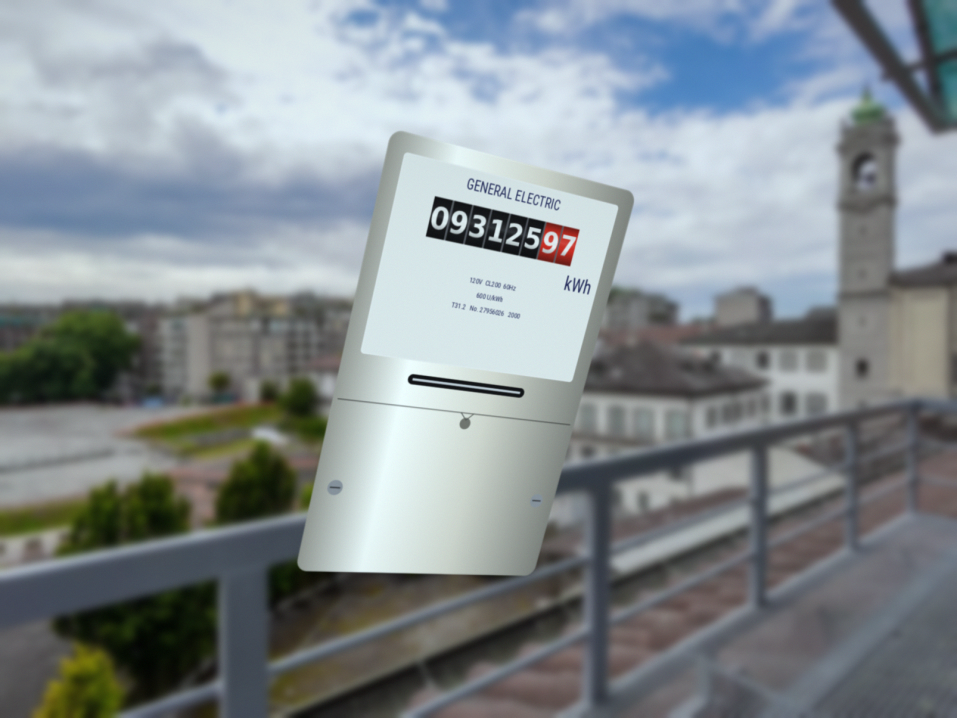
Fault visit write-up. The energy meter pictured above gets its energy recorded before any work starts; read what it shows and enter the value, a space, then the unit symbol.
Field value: 93125.97 kWh
